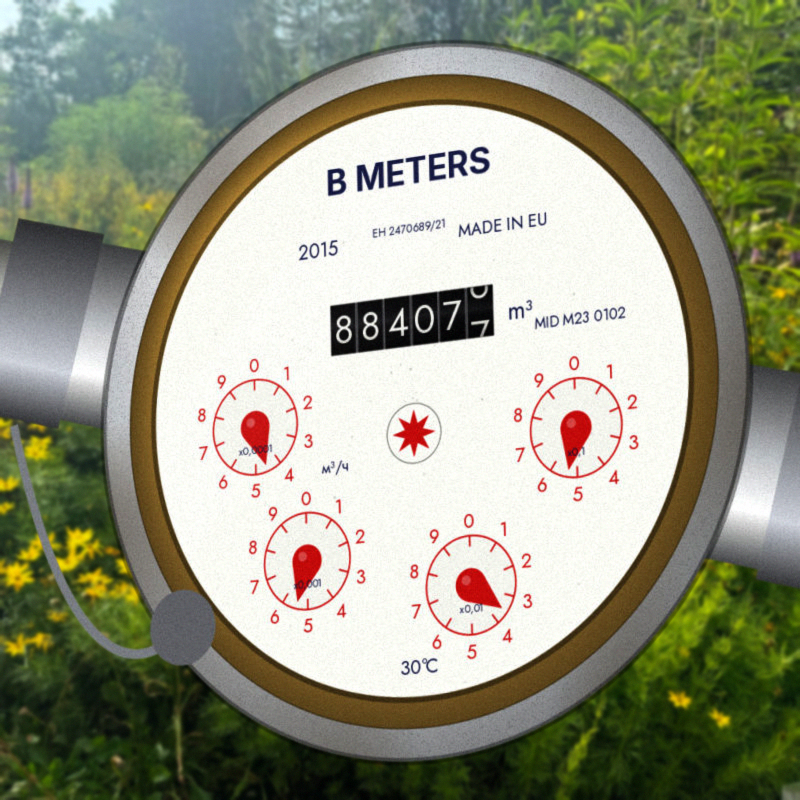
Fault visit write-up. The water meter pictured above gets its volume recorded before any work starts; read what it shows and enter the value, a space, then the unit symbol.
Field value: 884076.5354 m³
